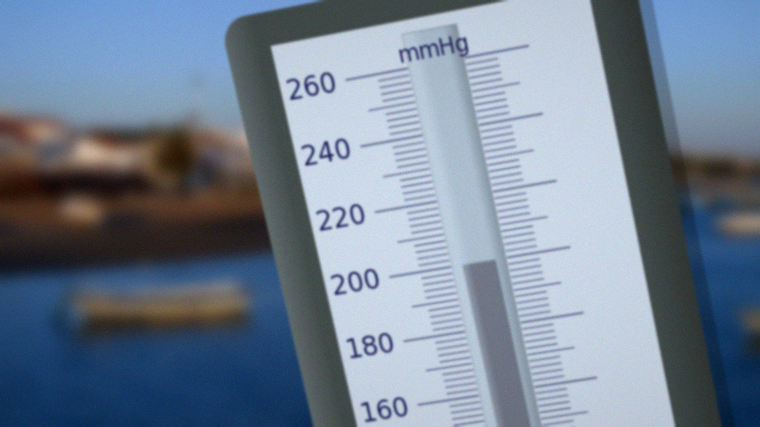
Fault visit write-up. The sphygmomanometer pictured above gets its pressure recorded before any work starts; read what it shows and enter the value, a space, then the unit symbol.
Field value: 200 mmHg
